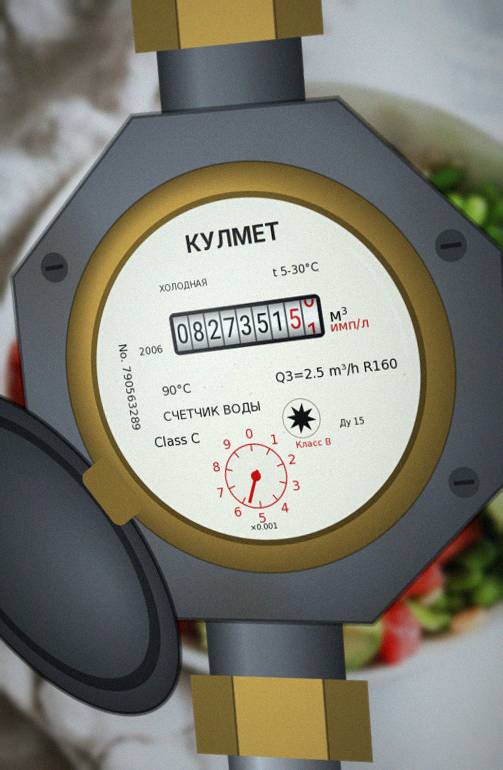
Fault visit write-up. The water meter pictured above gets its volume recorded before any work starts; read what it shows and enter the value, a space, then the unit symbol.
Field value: 827351.505 m³
